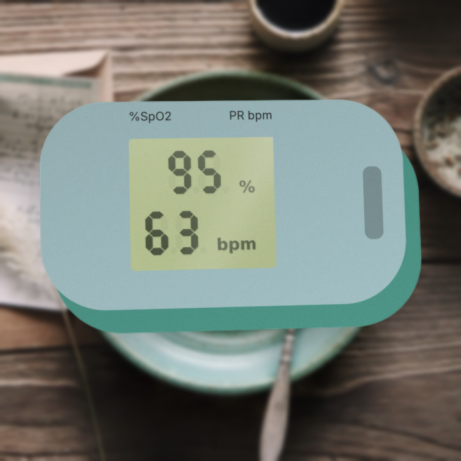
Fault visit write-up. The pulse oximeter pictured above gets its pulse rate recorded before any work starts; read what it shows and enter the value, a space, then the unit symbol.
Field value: 63 bpm
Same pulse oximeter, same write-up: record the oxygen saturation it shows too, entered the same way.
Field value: 95 %
